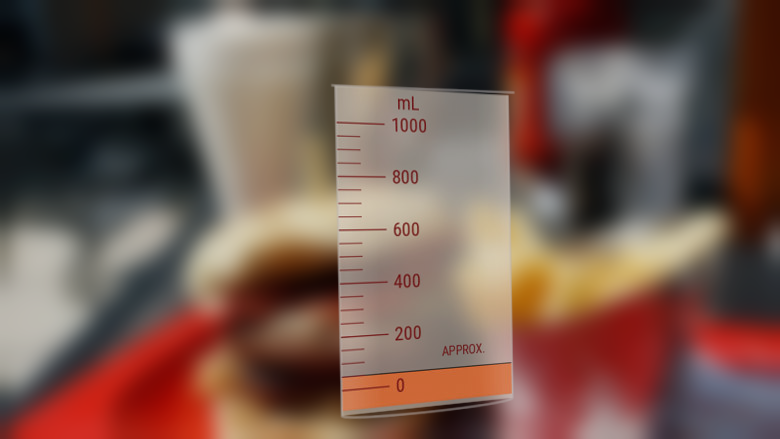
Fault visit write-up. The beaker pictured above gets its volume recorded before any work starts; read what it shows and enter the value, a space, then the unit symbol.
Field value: 50 mL
